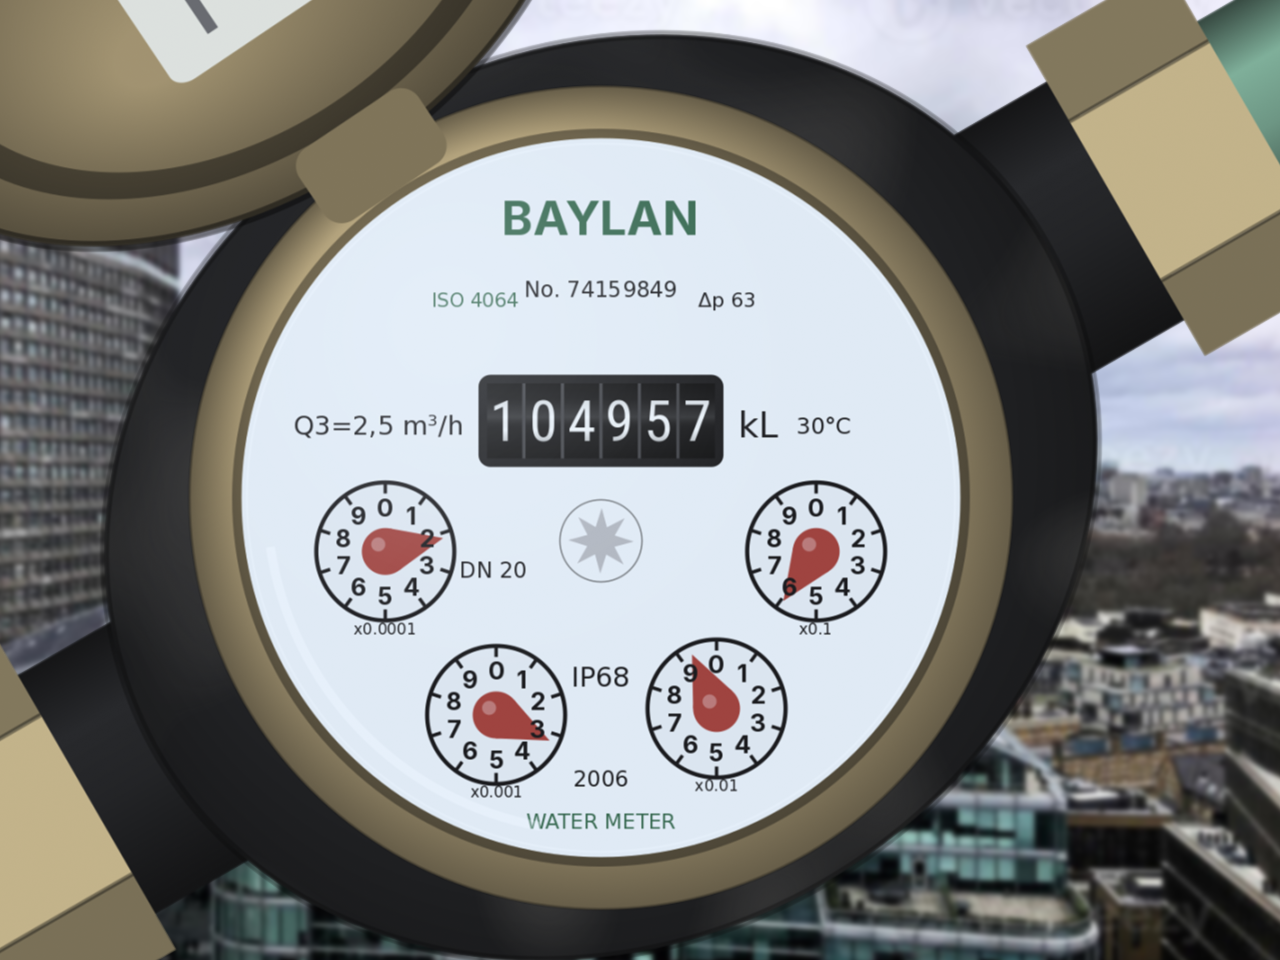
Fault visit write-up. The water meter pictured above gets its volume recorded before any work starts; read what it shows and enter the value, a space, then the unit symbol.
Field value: 104957.5932 kL
